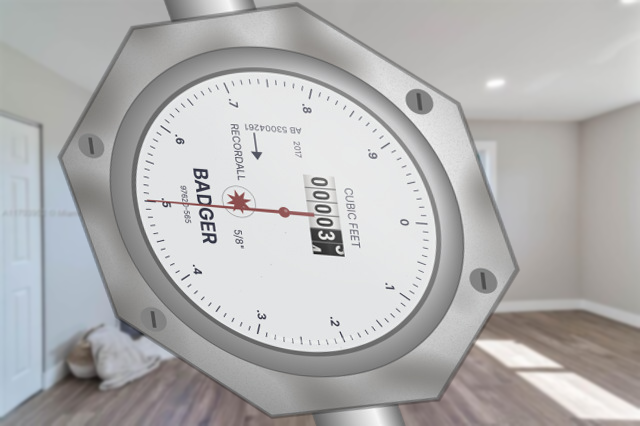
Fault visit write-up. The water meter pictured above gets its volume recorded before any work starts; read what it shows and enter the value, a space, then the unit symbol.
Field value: 33.50 ft³
